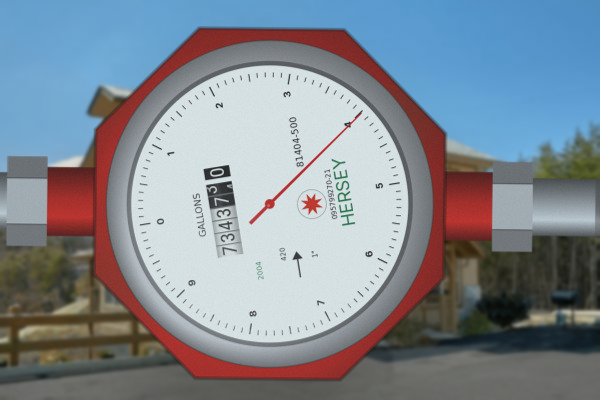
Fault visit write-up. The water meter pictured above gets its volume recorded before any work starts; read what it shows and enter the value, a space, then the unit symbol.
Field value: 7343734.0 gal
